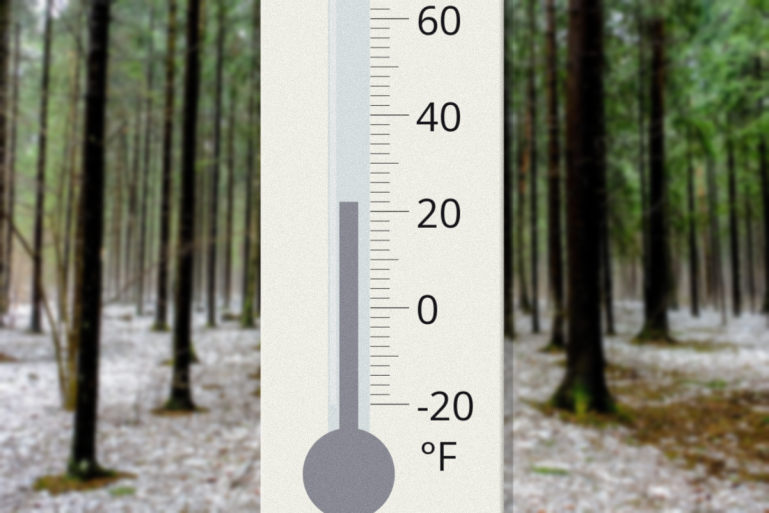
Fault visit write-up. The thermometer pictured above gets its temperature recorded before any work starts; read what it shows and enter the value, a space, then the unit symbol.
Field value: 22 °F
